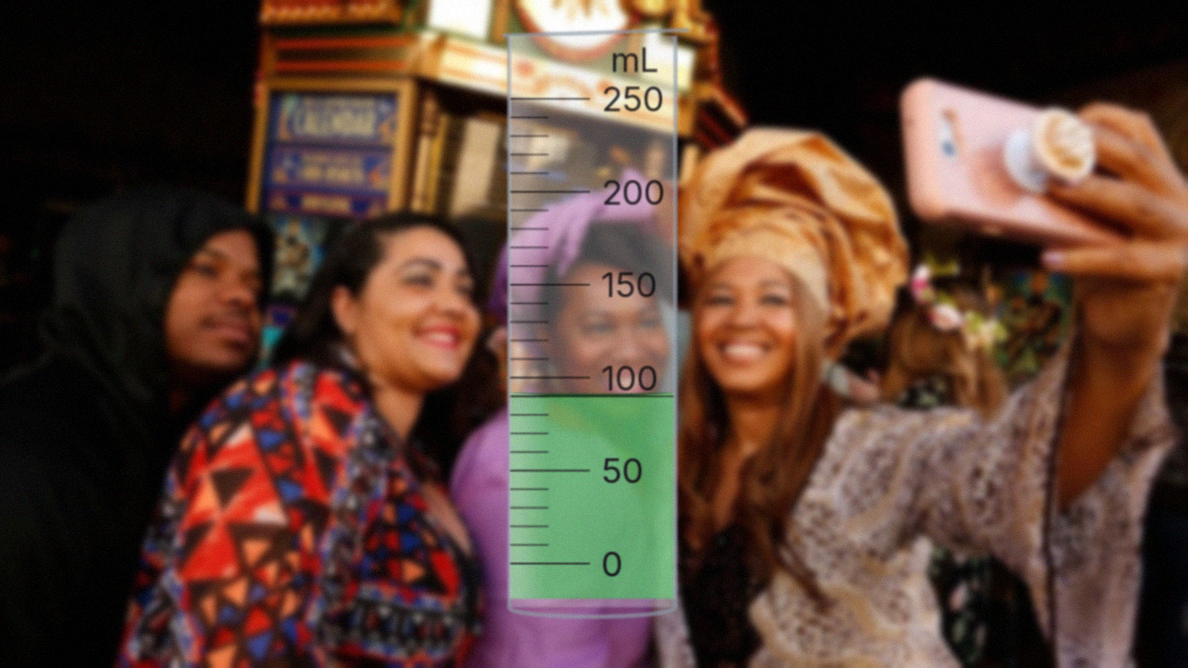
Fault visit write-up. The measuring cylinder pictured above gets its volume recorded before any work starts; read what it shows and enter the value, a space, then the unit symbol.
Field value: 90 mL
